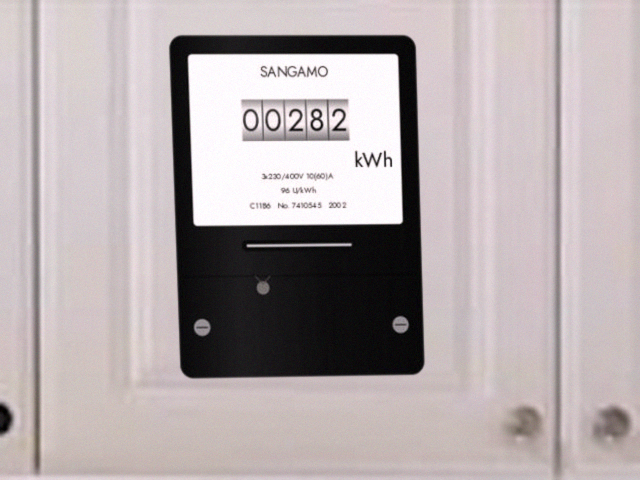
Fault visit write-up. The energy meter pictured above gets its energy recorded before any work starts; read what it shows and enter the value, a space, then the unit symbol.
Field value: 282 kWh
